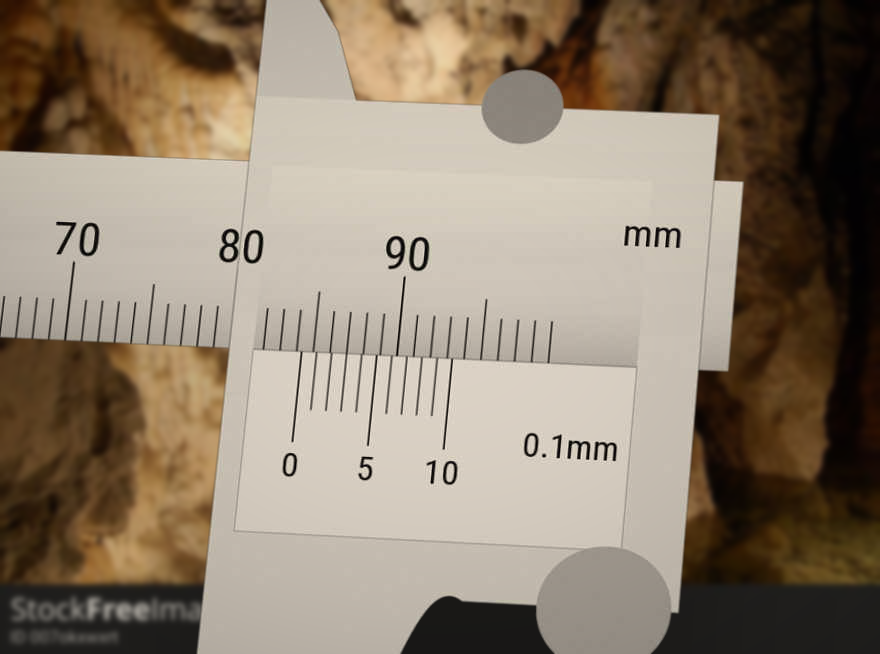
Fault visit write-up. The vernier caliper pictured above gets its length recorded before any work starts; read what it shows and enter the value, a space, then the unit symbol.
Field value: 84.3 mm
